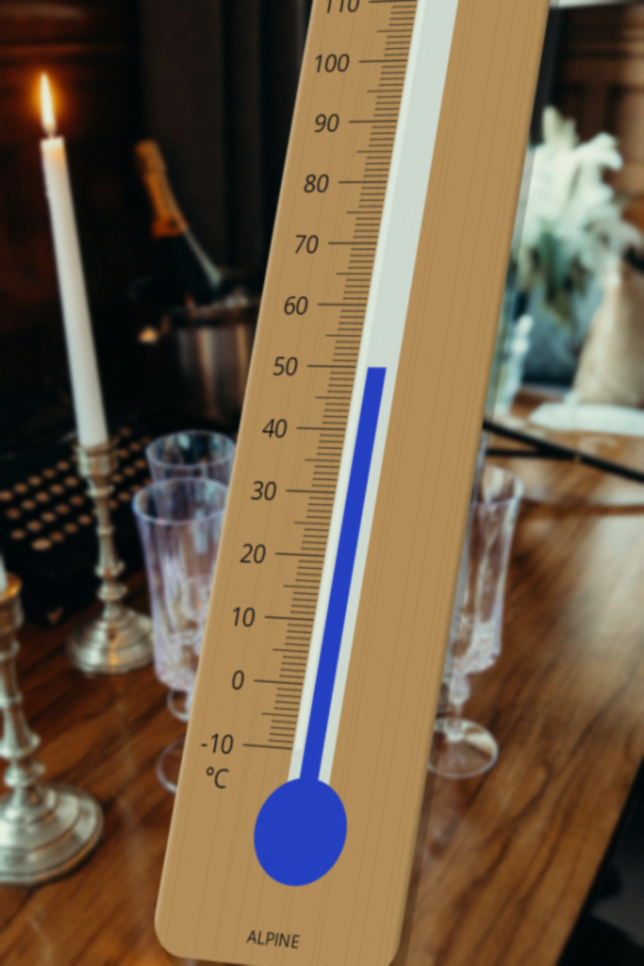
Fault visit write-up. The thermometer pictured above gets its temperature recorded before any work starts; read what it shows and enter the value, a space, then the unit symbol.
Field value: 50 °C
